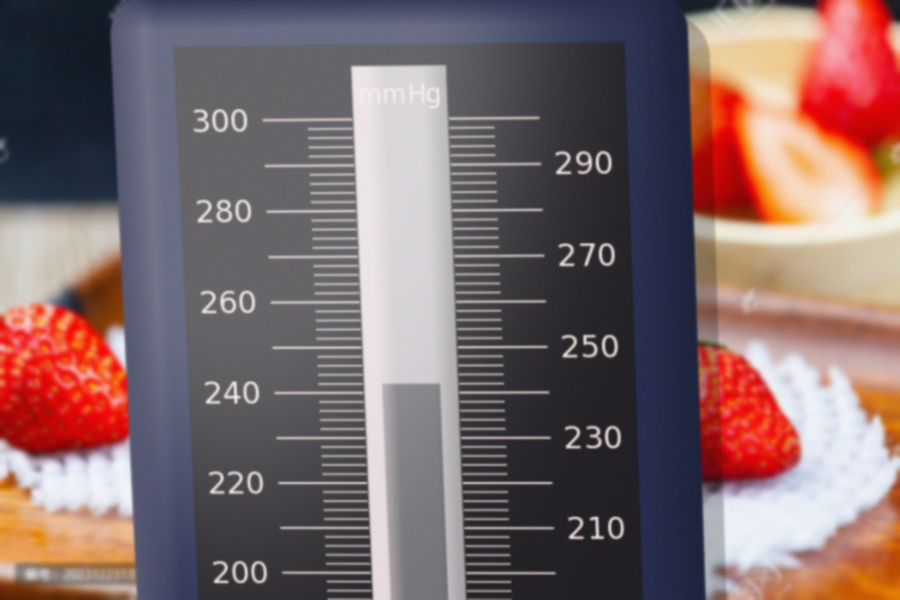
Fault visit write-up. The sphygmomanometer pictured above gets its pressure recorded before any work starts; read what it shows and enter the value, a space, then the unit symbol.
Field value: 242 mmHg
